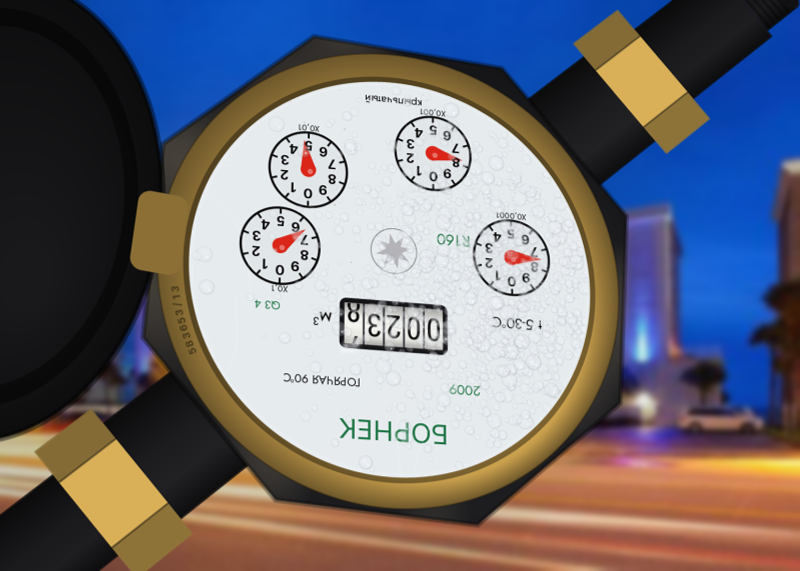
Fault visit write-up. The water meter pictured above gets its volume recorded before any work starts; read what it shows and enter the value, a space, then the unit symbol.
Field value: 237.6477 m³
